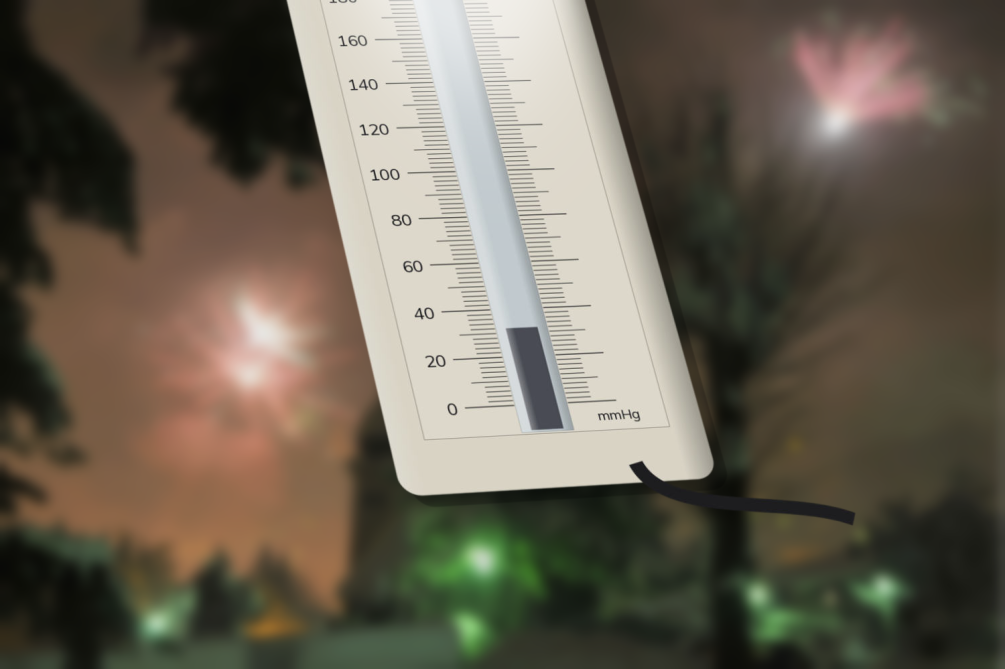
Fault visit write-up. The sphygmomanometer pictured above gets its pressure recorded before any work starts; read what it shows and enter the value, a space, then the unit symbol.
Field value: 32 mmHg
